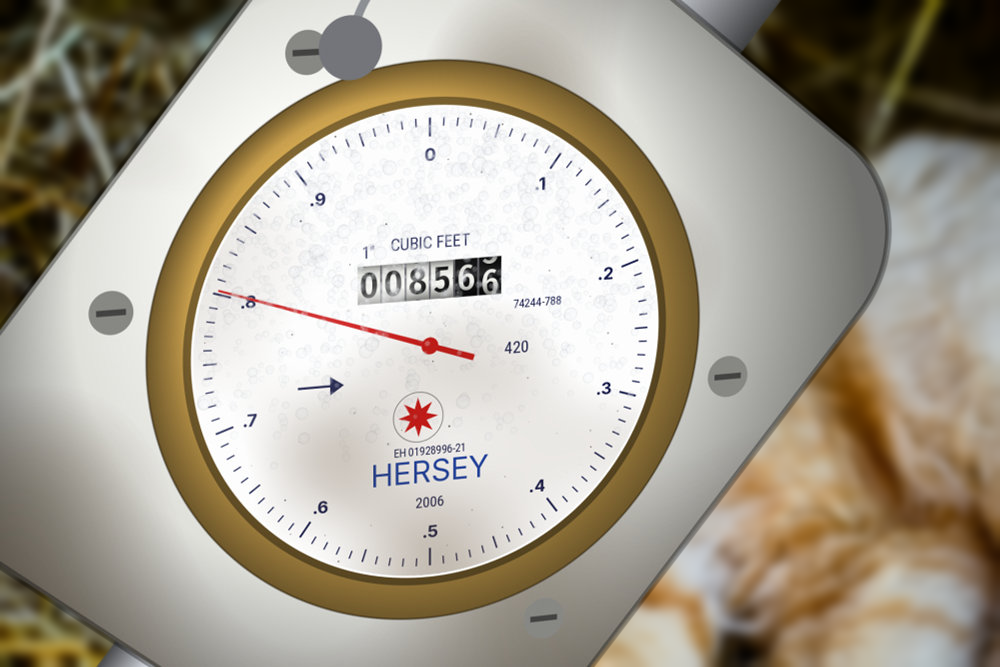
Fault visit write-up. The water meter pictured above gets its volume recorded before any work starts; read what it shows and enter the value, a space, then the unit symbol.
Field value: 8565.80 ft³
